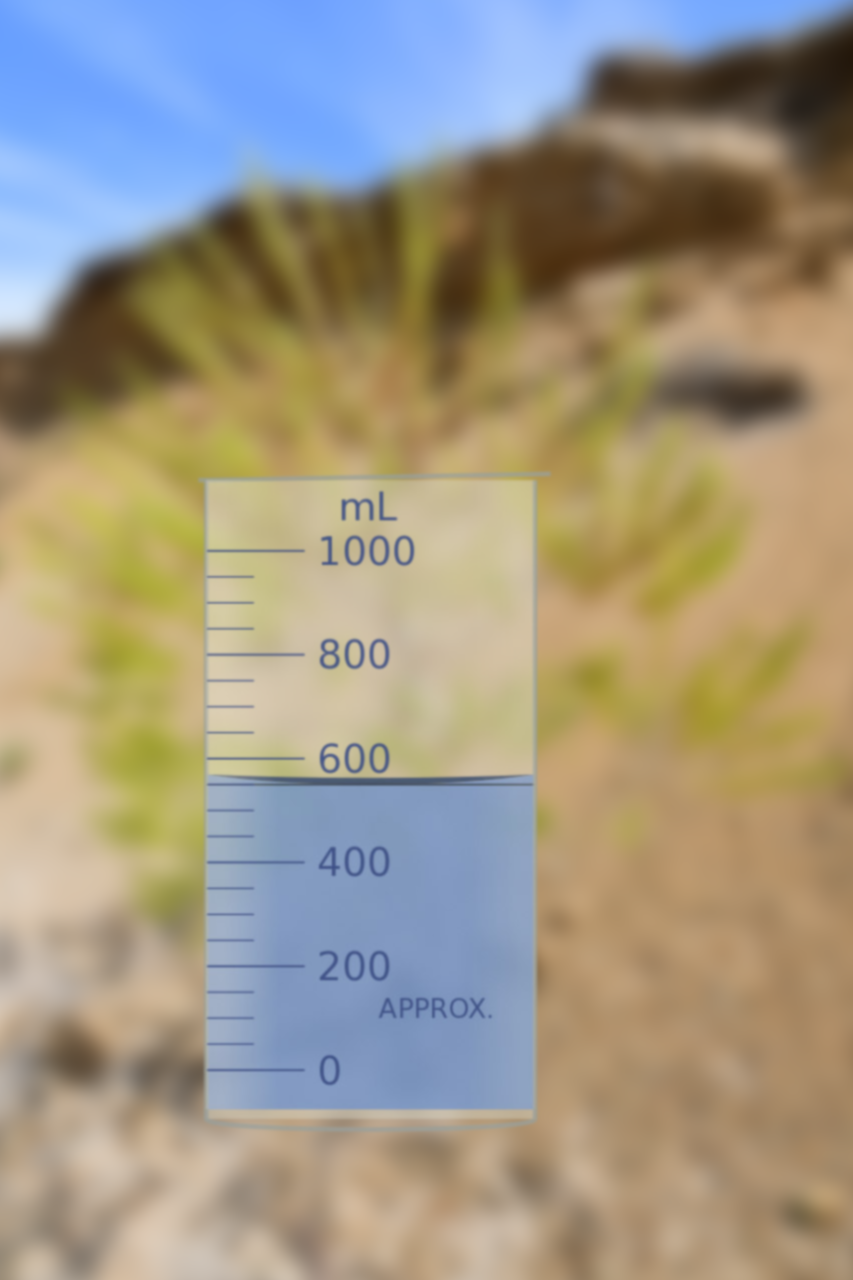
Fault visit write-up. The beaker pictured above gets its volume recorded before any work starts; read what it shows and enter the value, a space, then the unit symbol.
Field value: 550 mL
